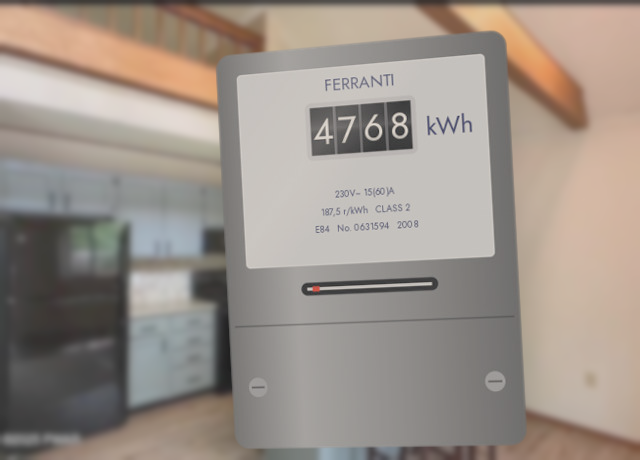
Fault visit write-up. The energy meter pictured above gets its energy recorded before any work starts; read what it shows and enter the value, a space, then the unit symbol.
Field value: 4768 kWh
